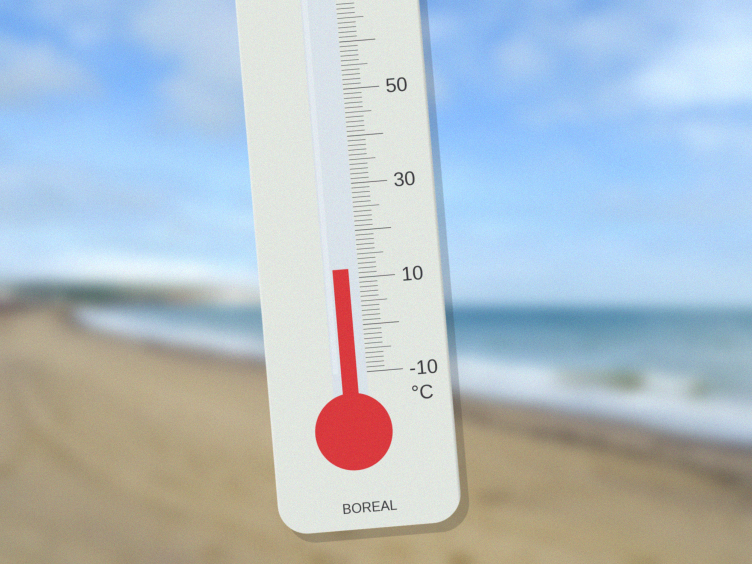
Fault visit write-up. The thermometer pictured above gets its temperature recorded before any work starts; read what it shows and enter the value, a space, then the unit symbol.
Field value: 12 °C
